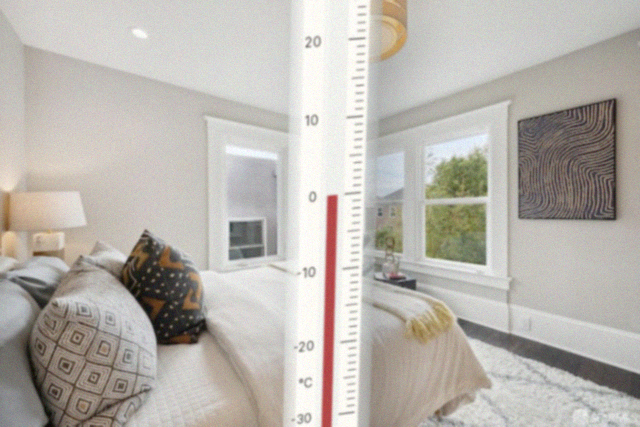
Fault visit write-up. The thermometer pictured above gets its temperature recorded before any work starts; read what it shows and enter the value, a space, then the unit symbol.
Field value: 0 °C
